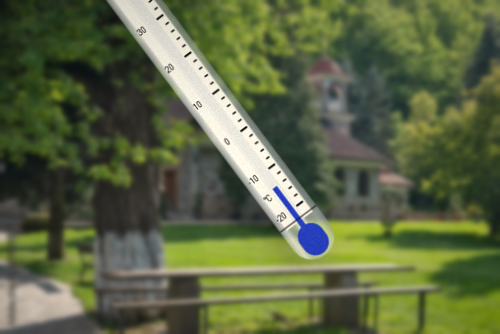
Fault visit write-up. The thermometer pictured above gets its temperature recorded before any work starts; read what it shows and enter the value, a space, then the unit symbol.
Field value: -14 °C
